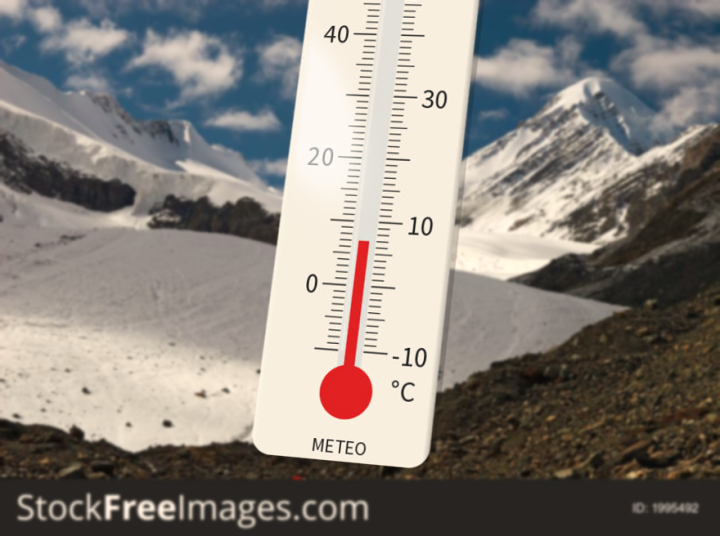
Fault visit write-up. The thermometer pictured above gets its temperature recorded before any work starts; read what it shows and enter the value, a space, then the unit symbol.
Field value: 7 °C
